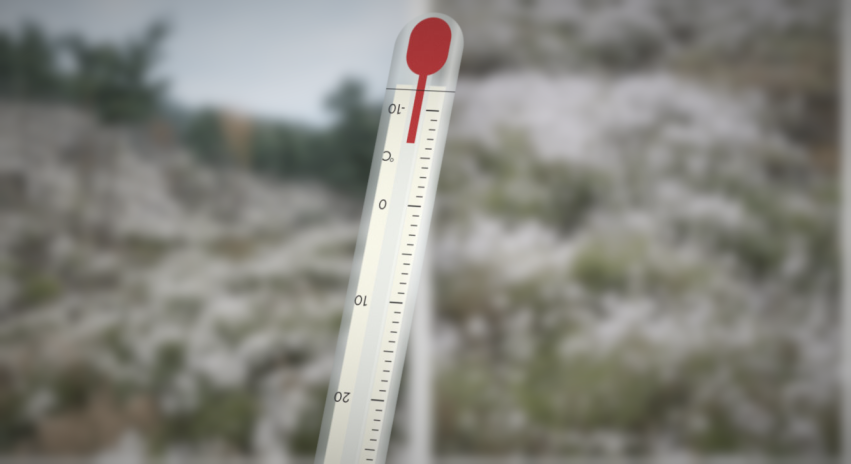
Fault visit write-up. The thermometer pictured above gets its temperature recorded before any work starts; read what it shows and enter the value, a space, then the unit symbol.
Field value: -6.5 °C
